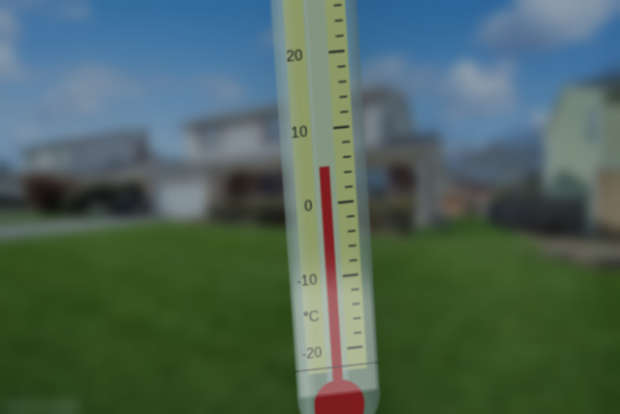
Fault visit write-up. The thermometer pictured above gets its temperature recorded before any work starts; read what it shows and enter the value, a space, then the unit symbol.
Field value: 5 °C
